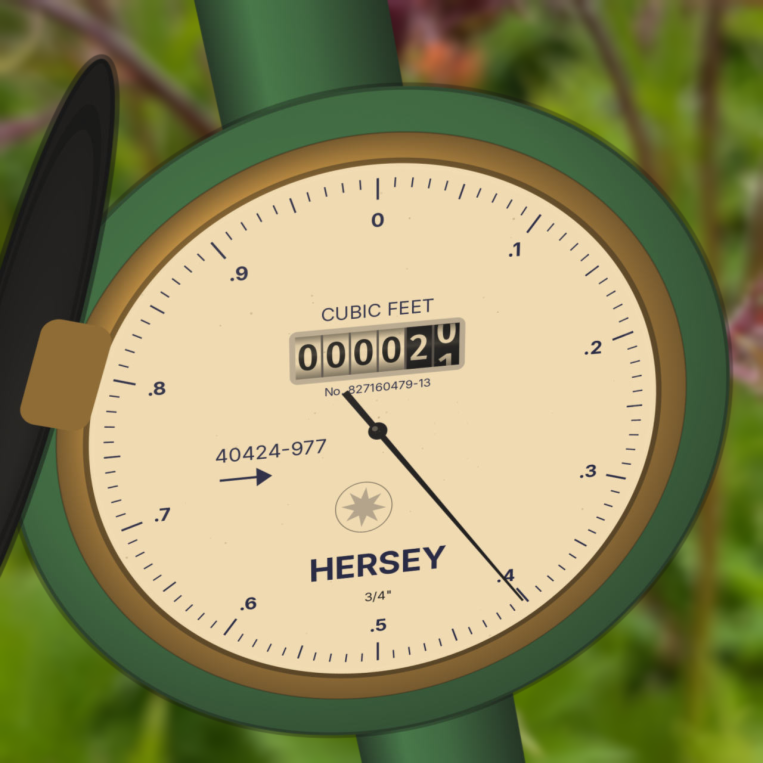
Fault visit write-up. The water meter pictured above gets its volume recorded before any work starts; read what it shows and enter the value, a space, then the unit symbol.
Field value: 20.40 ft³
